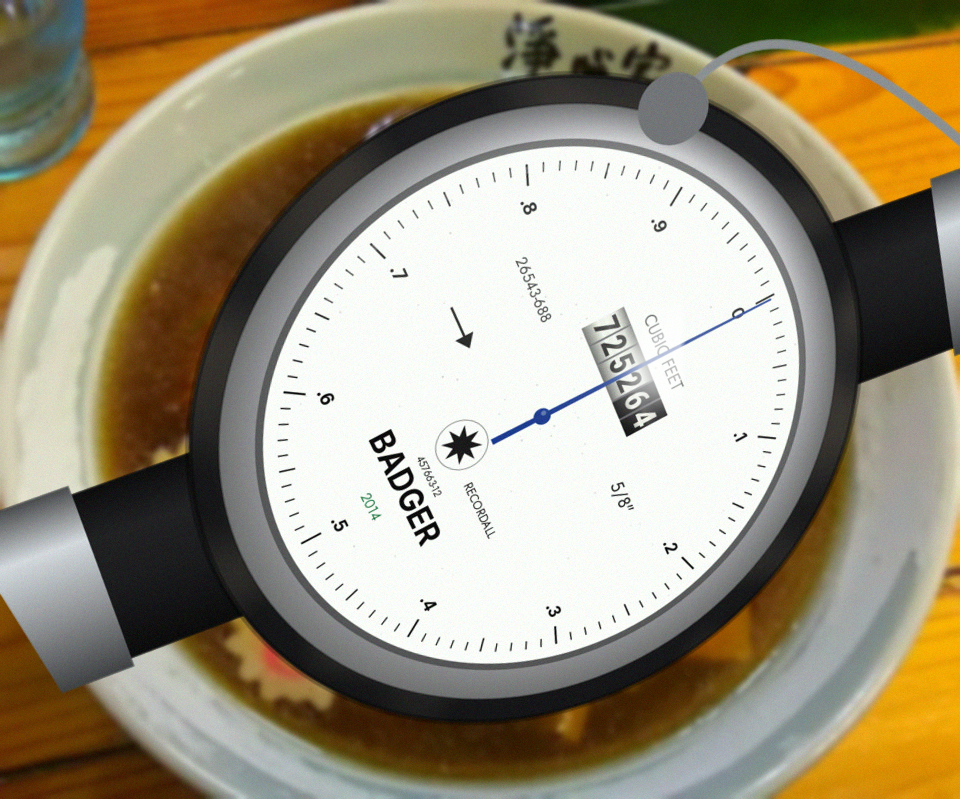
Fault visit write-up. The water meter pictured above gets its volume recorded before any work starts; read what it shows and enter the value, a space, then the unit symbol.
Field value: 725264.00 ft³
